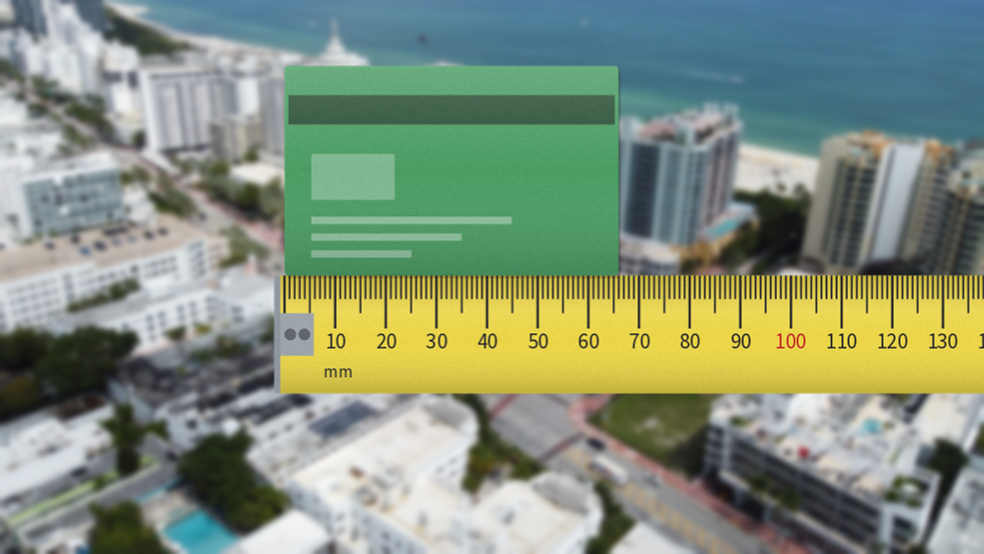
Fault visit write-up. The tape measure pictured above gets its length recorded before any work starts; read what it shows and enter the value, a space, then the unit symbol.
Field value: 66 mm
